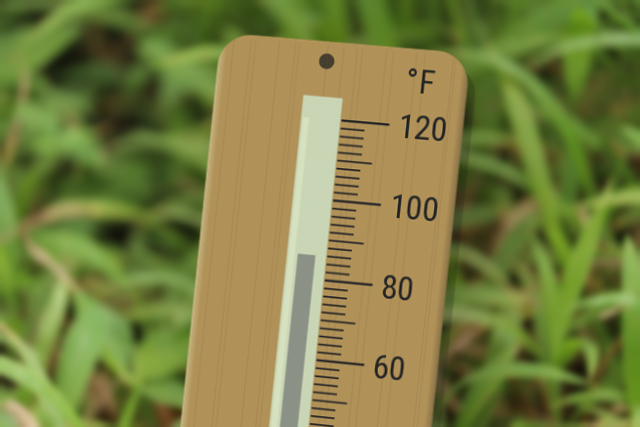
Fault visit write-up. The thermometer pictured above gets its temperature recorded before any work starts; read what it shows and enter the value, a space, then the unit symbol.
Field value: 86 °F
